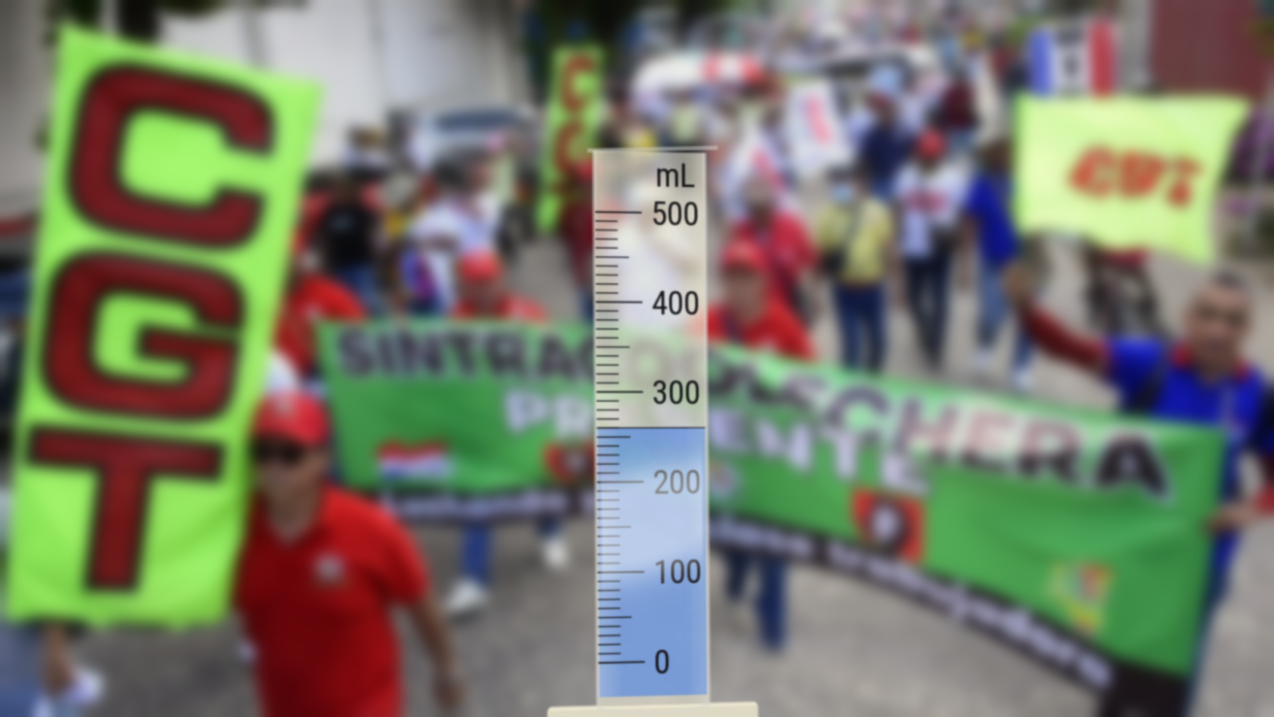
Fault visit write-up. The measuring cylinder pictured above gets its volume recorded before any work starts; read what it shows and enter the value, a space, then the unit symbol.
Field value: 260 mL
